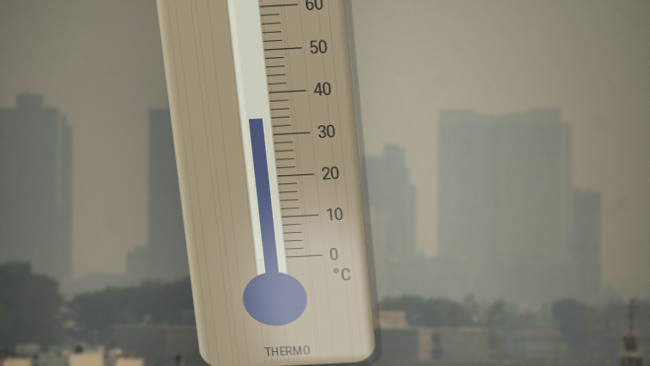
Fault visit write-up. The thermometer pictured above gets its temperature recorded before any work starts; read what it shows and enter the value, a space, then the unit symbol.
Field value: 34 °C
